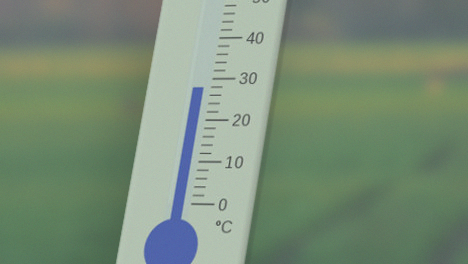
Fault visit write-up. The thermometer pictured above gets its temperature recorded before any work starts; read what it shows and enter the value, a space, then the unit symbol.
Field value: 28 °C
